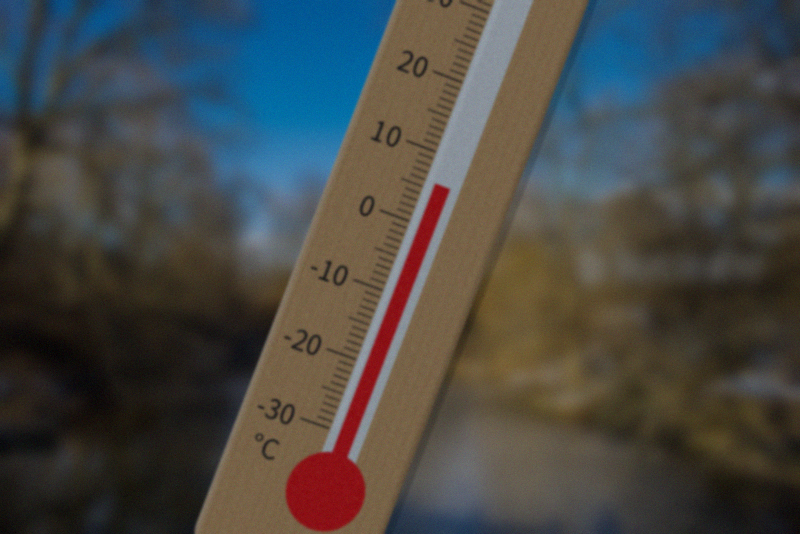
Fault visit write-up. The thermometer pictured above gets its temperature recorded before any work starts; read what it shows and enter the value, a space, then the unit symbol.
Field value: 6 °C
